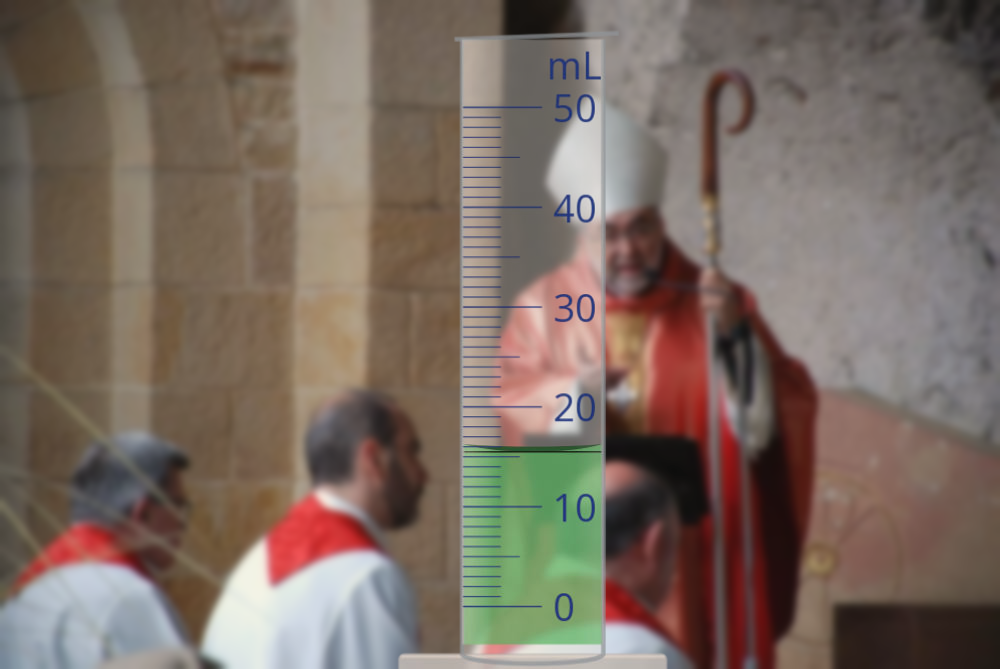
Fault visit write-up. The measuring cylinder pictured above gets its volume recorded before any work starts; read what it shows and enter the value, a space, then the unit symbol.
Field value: 15.5 mL
